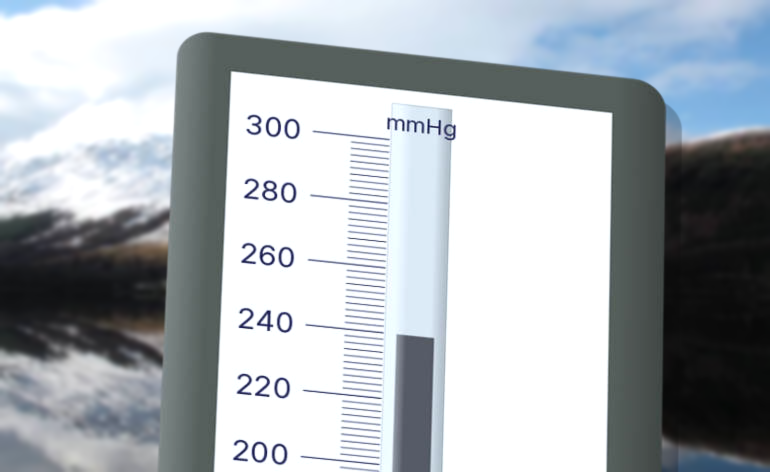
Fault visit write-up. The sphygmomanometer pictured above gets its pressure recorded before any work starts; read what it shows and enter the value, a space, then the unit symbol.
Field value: 240 mmHg
